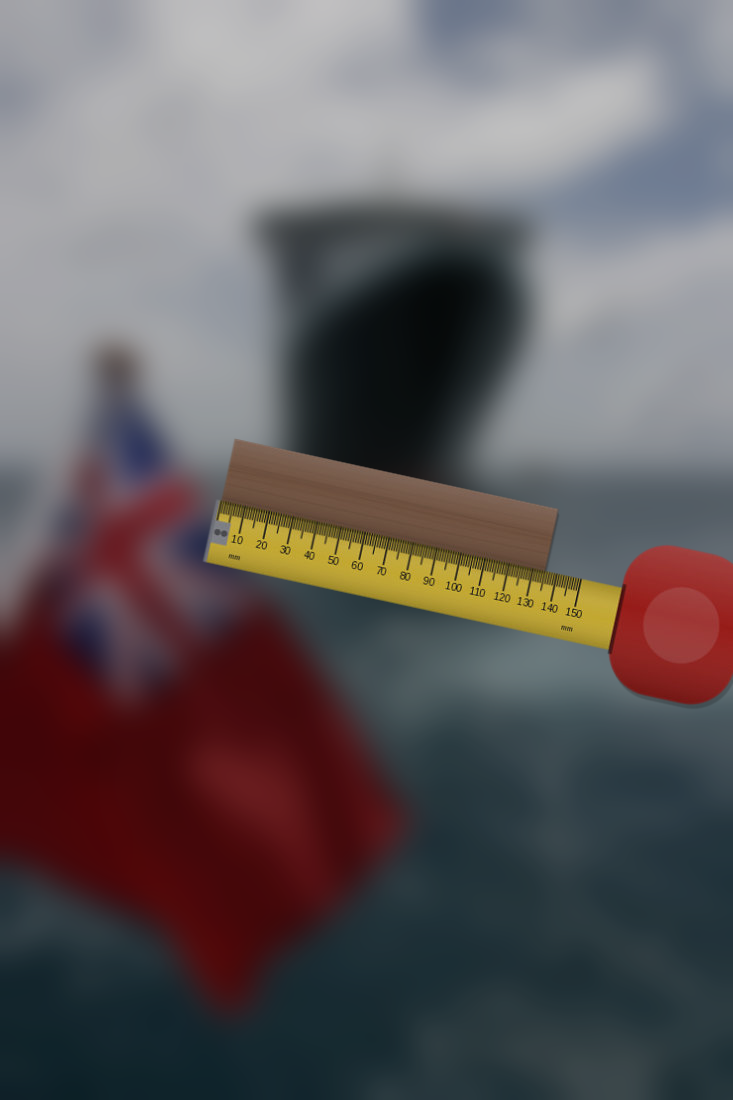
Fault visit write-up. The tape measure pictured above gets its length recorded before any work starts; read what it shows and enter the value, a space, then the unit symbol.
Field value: 135 mm
